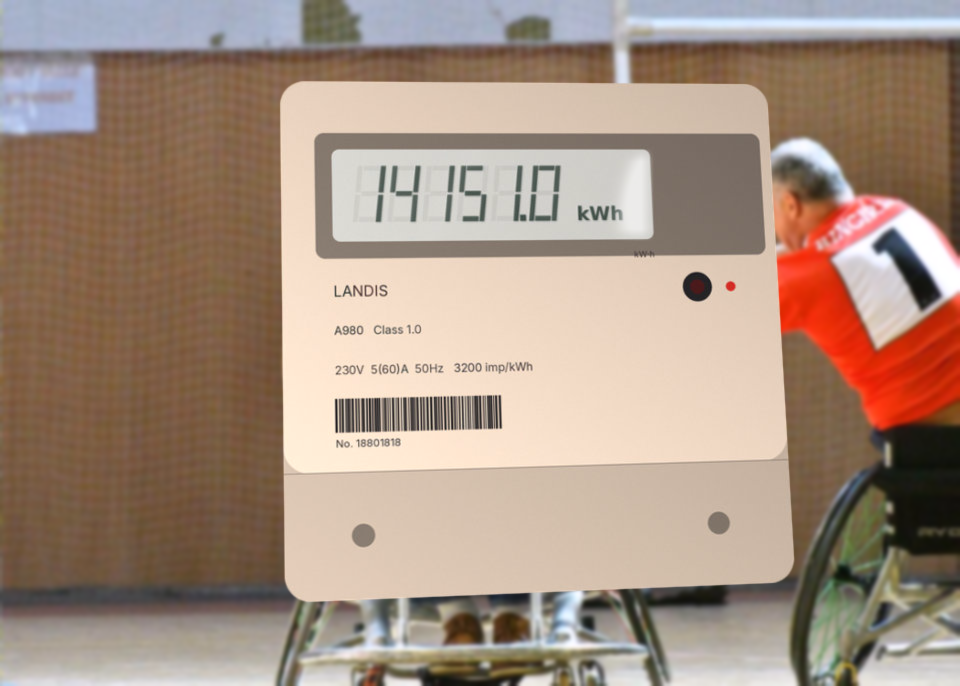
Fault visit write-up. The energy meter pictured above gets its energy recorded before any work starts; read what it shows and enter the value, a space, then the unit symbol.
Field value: 14151.0 kWh
